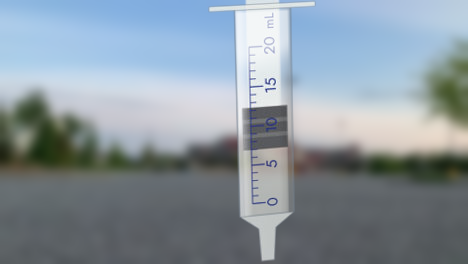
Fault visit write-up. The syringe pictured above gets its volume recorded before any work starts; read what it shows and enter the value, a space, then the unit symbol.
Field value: 7 mL
